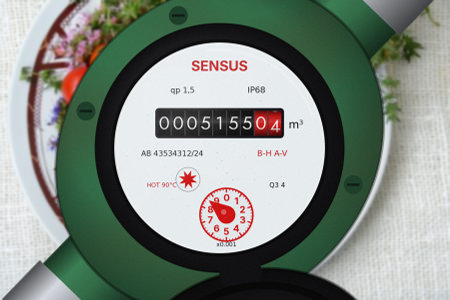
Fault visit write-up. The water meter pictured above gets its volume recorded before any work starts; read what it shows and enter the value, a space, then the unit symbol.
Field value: 5155.038 m³
